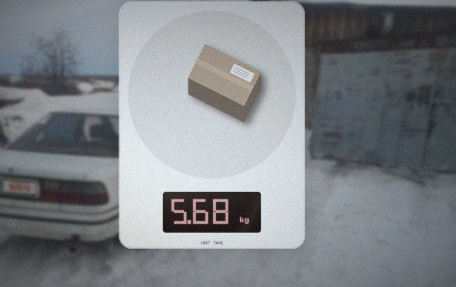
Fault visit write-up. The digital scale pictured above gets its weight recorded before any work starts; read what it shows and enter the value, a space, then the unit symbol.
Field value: 5.68 kg
